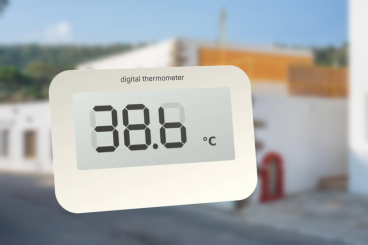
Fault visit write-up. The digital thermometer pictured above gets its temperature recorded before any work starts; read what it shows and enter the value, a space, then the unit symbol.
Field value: 38.6 °C
